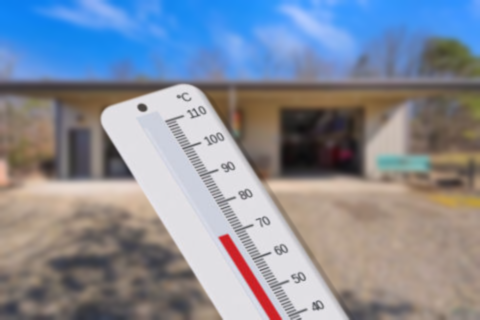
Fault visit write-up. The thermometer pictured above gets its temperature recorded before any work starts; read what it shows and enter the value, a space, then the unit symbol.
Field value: 70 °C
